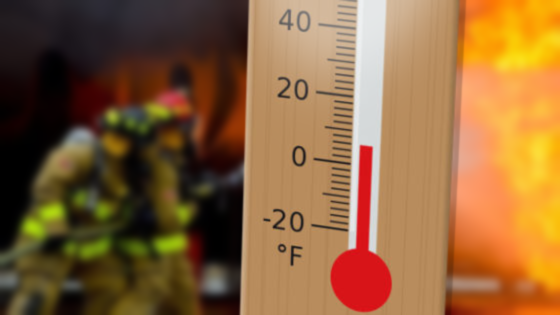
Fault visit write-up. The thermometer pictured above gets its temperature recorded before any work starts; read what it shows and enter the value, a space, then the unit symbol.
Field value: 6 °F
